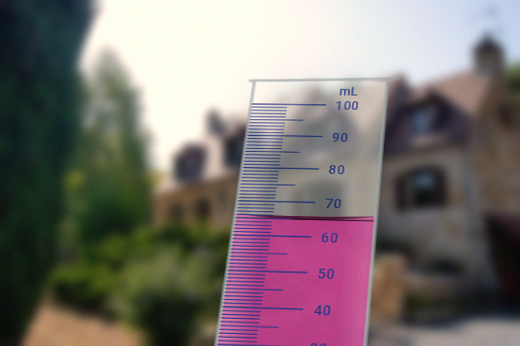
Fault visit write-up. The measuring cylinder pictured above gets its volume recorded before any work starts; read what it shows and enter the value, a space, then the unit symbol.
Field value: 65 mL
